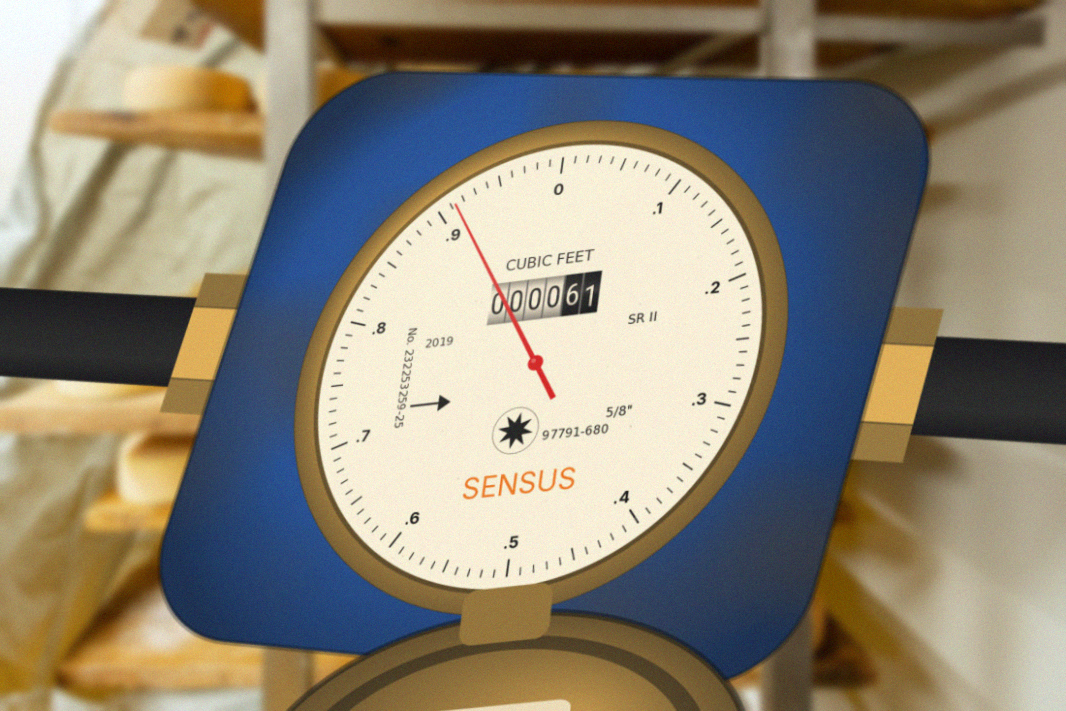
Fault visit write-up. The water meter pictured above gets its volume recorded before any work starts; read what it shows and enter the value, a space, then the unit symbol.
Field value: 60.91 ft³
